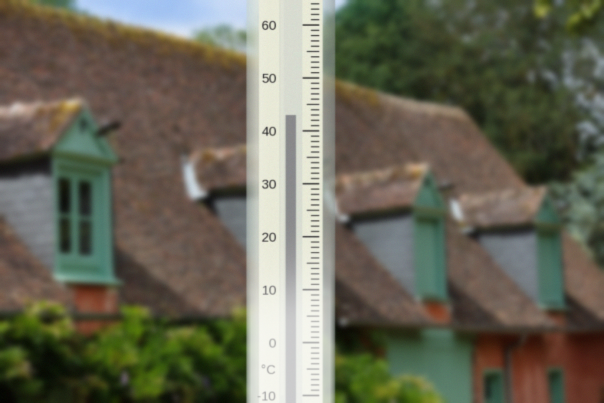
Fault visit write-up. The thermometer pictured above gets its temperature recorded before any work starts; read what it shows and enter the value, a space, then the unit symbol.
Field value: 43 °C
